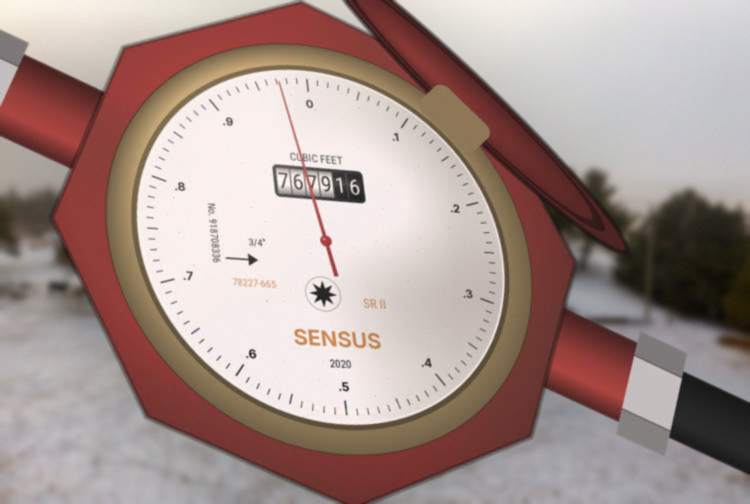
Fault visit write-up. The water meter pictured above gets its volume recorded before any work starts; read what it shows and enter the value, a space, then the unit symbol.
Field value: 767915.97 ft³
